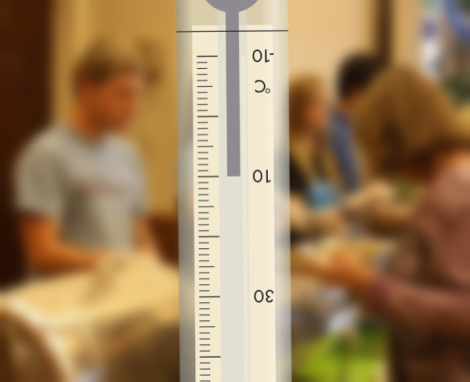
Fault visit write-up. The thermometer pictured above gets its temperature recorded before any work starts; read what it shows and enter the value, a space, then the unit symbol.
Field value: 10 °C
